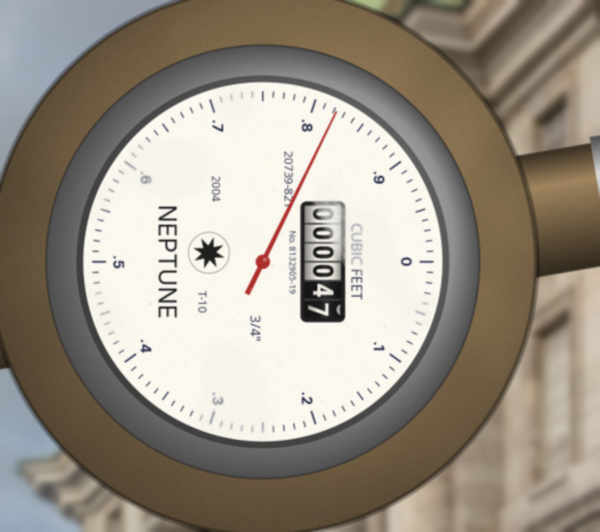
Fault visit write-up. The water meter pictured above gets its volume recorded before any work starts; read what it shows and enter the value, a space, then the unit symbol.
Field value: 46.82 ft³
